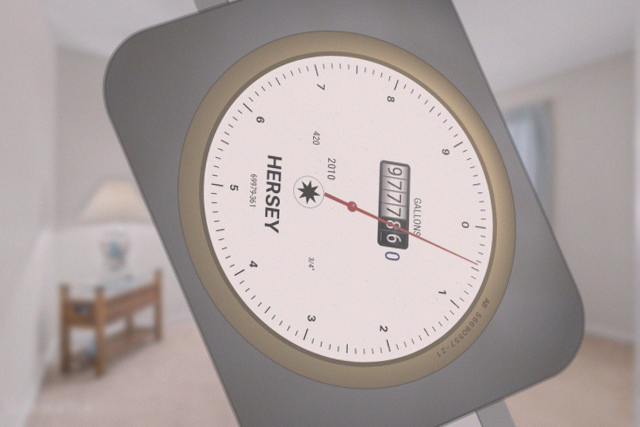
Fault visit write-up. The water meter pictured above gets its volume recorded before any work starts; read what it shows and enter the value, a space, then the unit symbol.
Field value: 9777860.4 gal
